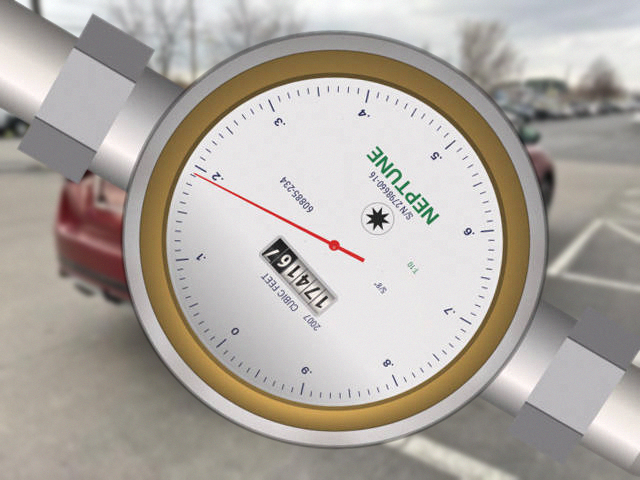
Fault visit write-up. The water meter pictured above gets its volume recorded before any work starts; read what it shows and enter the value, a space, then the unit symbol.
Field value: 174167.19 ft³
